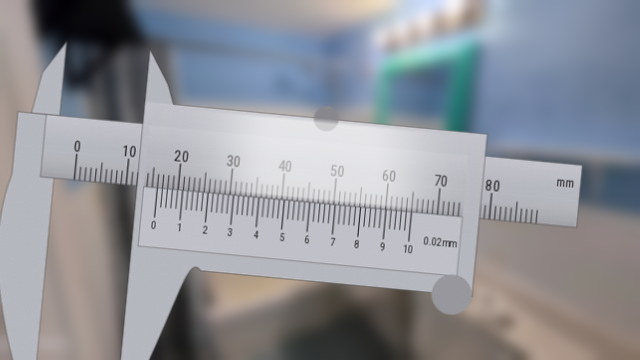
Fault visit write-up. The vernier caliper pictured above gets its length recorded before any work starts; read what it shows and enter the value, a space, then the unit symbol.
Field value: 16.0 mm
